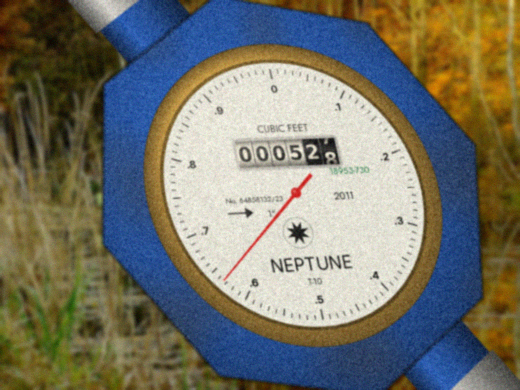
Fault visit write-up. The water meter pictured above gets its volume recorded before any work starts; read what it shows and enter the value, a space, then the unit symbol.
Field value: 527.63 ft³
